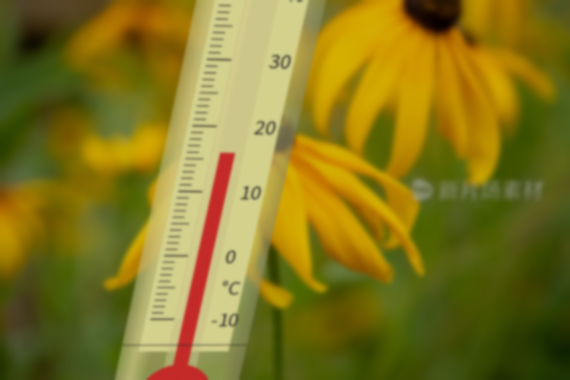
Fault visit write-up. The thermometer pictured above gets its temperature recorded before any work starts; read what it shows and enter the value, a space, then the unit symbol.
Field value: 16 °C
